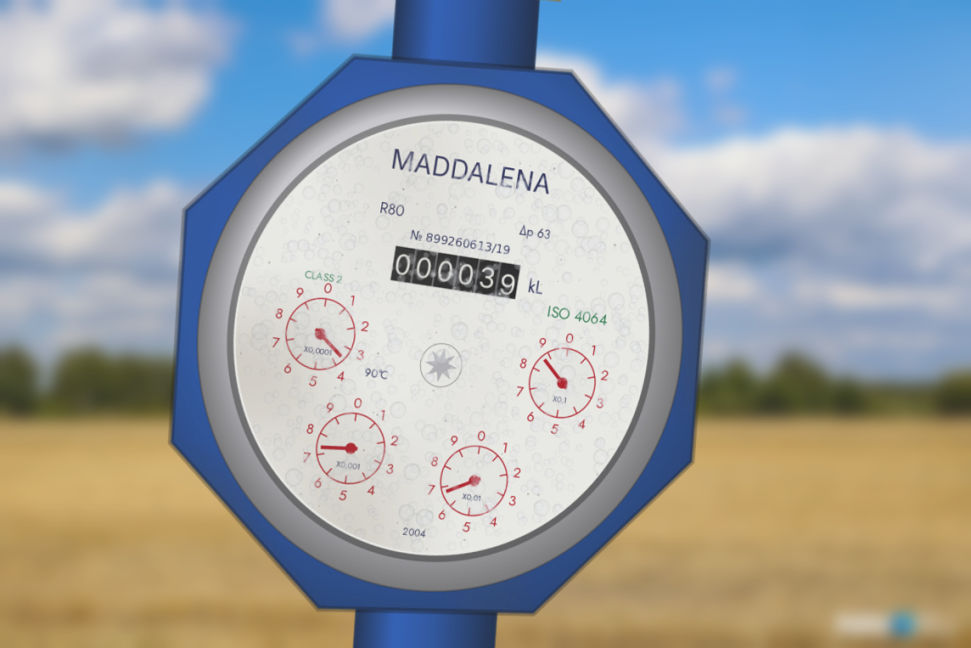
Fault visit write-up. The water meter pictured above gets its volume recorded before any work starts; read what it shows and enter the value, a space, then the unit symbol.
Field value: 38.8673 kL
